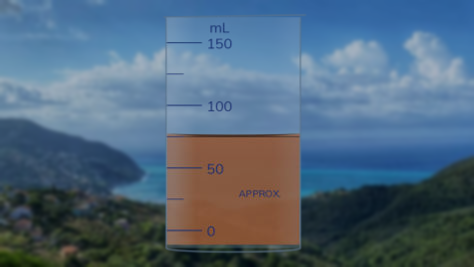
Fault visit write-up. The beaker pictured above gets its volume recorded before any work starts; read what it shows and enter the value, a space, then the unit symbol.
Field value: 75 mL
